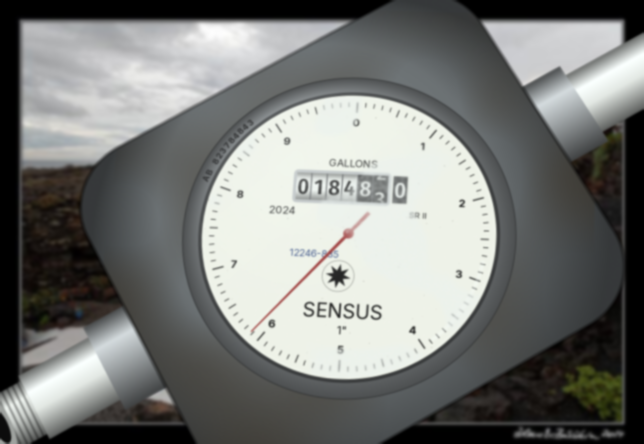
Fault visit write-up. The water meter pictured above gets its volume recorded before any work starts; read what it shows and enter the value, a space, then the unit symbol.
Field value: 184826.1 gal
